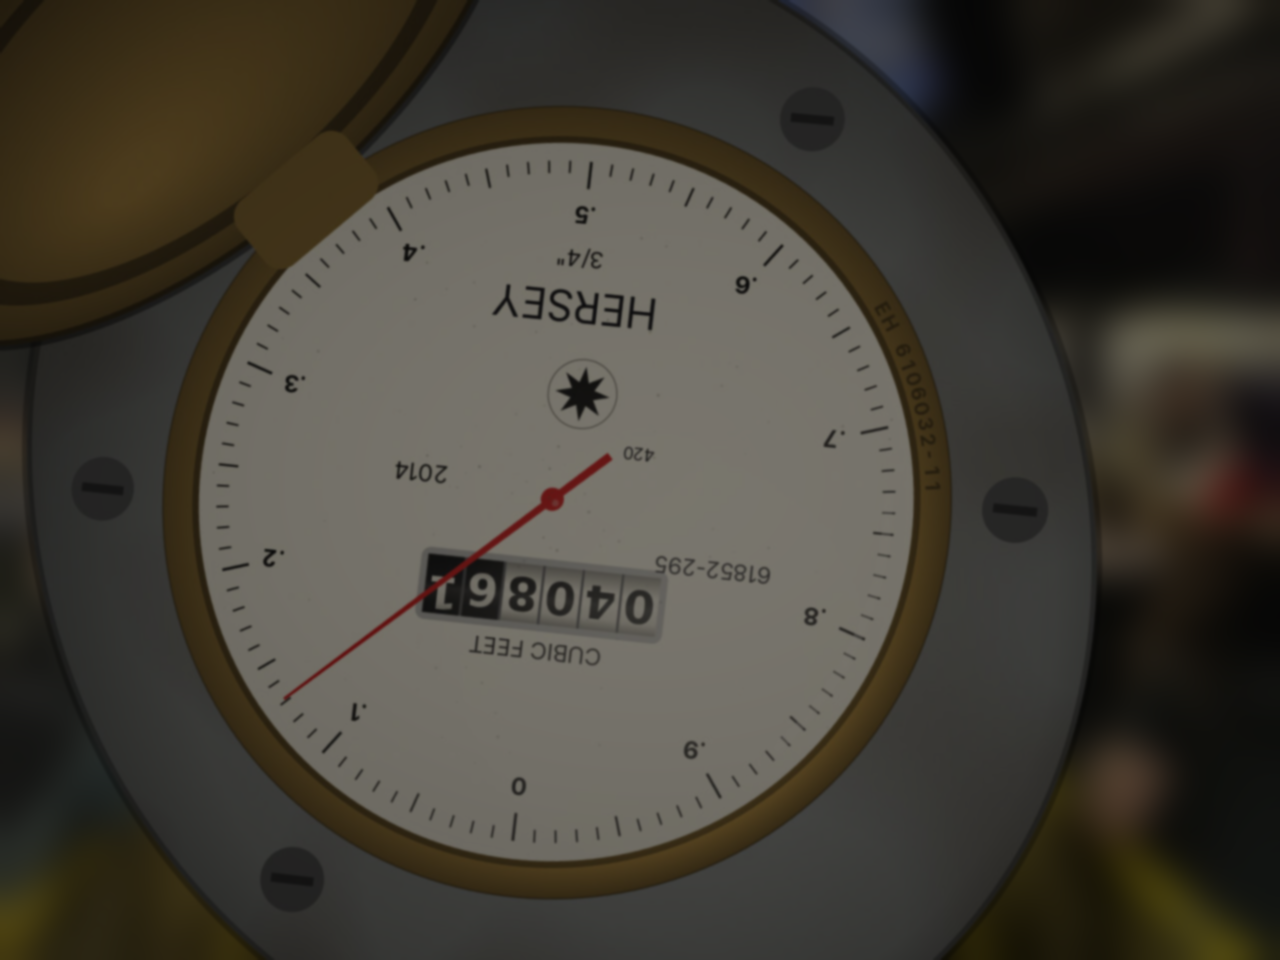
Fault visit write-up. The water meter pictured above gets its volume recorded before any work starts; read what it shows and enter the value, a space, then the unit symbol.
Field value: 40861.13 ft³
